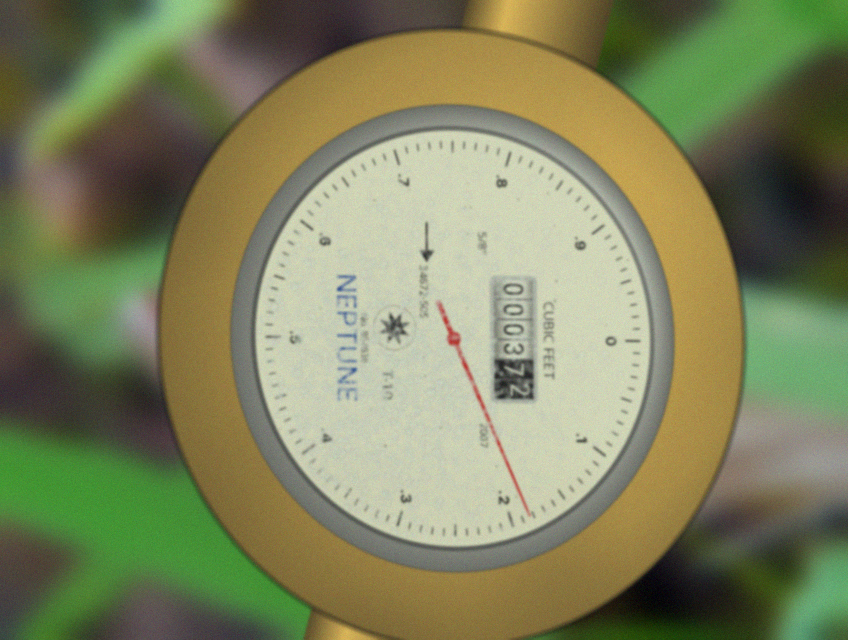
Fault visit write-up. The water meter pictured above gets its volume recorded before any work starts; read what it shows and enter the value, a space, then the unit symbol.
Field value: 372.18 ft³
